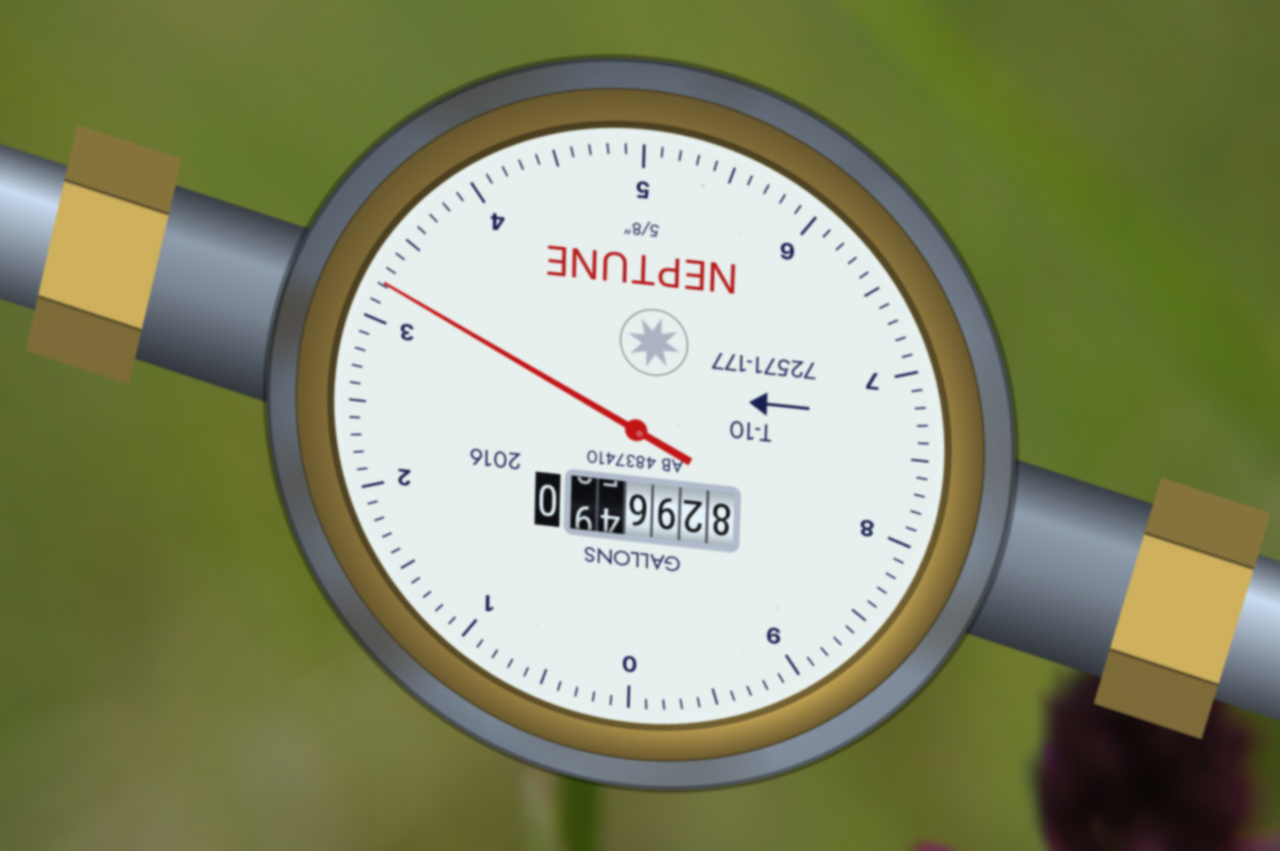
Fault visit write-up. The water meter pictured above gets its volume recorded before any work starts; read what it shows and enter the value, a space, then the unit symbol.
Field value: 8296493.2 gal
